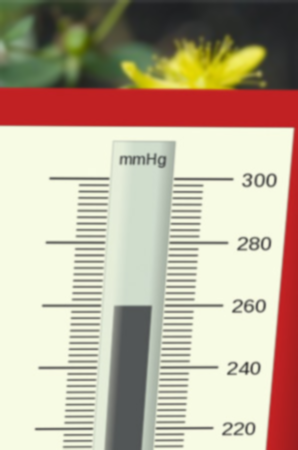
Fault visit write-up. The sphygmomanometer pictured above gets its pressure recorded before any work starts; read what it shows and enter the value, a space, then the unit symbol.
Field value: 260 mmHg
